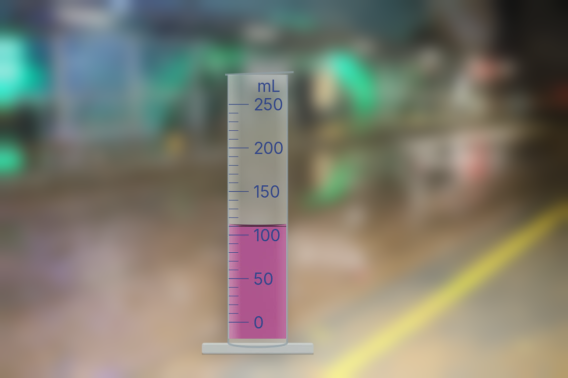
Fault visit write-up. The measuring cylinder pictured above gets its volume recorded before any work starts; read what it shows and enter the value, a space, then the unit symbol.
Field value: 110 mL
